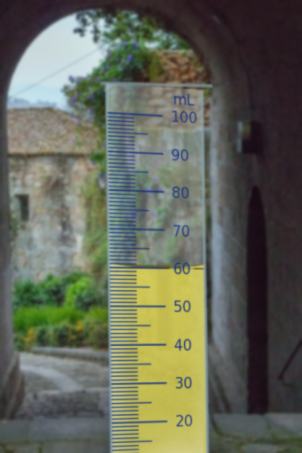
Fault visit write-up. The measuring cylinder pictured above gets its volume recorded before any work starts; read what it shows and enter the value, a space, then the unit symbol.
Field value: 60 mL
